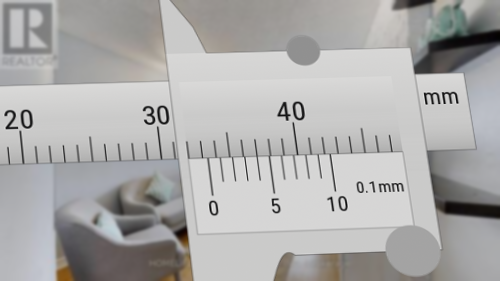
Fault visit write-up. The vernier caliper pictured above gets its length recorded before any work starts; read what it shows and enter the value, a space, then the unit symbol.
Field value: 33.4 mm
